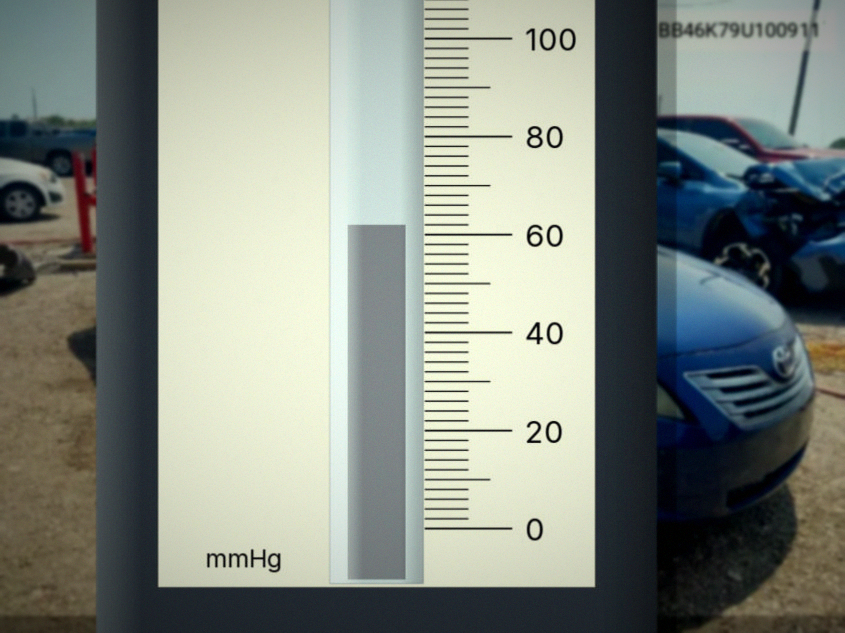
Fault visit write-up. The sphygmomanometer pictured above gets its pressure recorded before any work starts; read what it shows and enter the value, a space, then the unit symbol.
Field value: 62 mmHg
